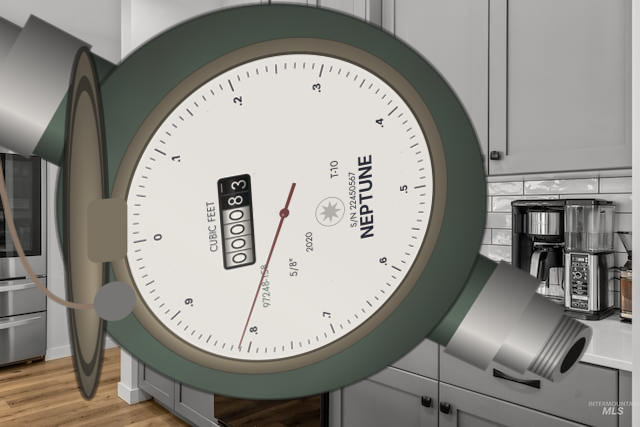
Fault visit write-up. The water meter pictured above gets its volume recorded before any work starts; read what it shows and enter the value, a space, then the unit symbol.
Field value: 82.81 ft³
